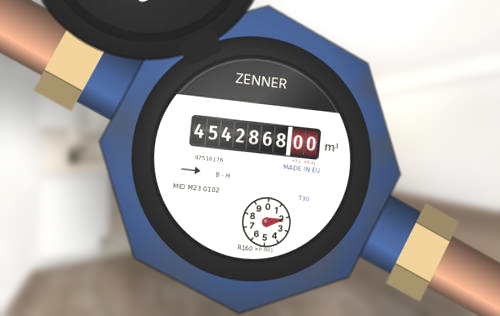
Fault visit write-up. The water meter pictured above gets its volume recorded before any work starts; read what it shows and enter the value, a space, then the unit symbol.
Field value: 4542868.002 m³
